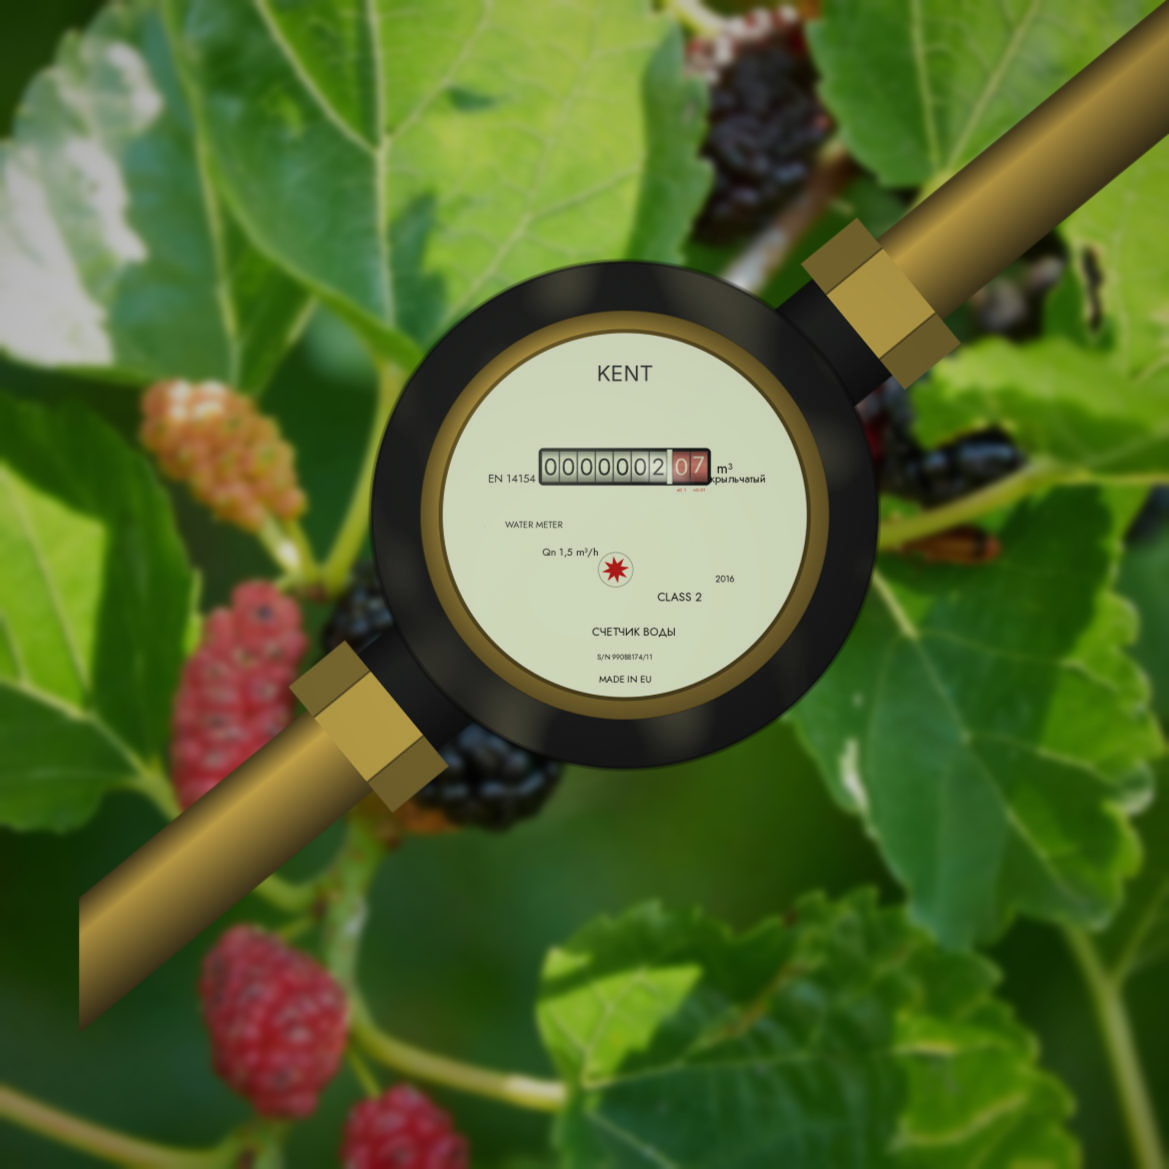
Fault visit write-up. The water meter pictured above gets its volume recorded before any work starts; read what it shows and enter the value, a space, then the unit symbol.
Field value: 2.07 m³
